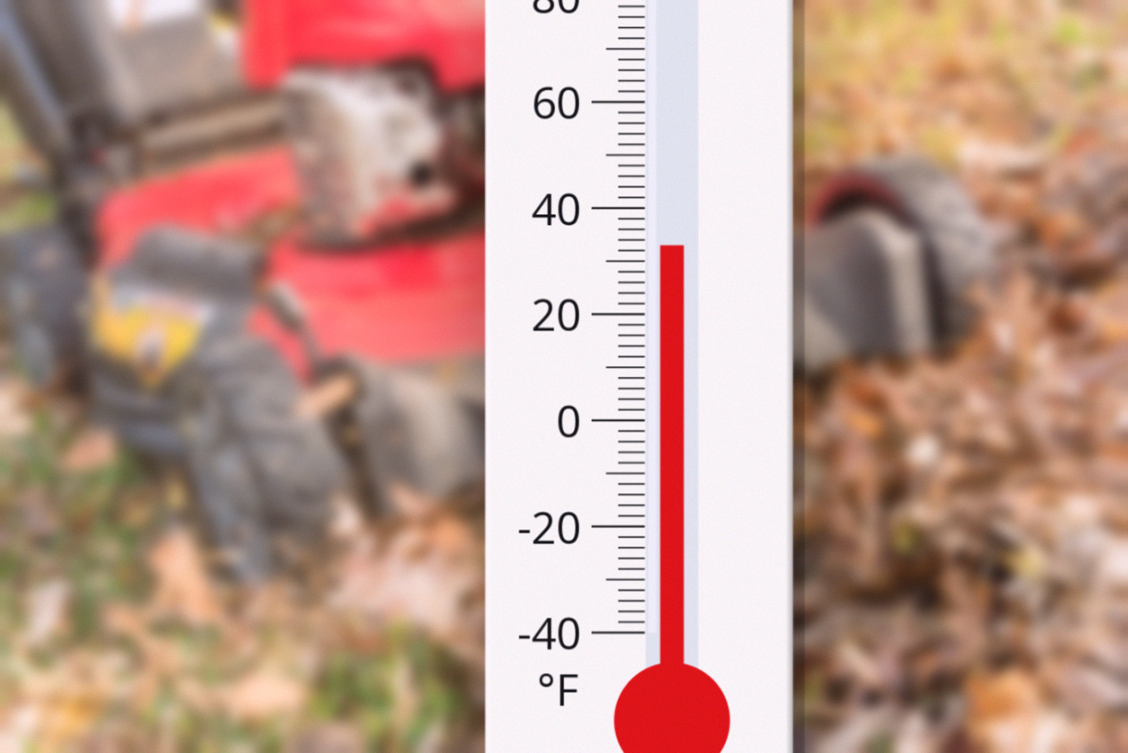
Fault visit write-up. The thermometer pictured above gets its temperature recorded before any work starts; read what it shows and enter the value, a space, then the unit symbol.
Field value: 33 °F
